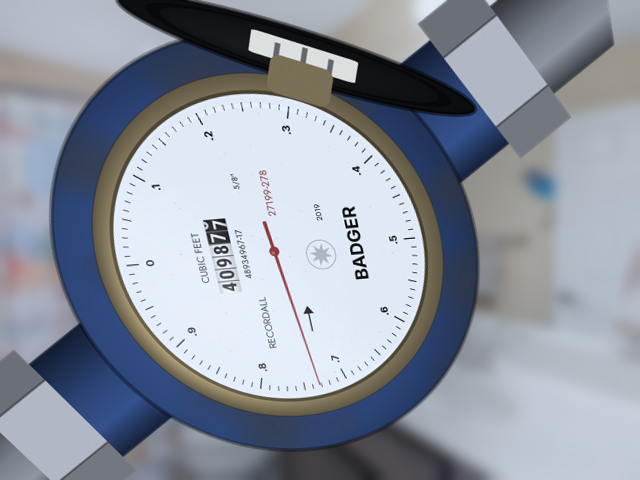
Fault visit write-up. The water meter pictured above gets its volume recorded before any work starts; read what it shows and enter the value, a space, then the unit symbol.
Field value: 409876.73 ft³
